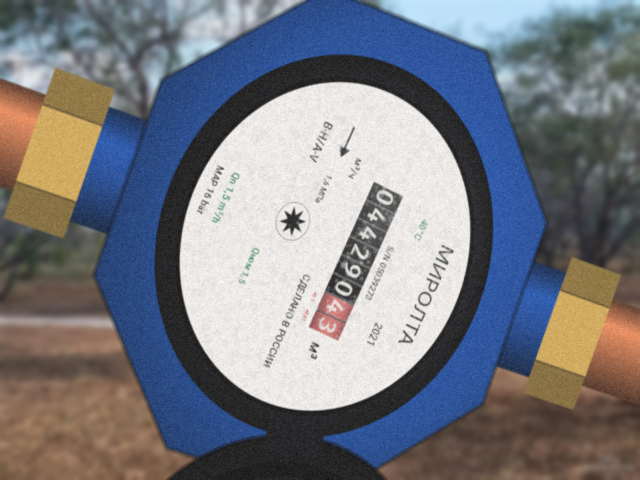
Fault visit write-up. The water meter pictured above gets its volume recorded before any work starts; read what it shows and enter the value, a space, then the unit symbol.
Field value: 44290.43 m³
